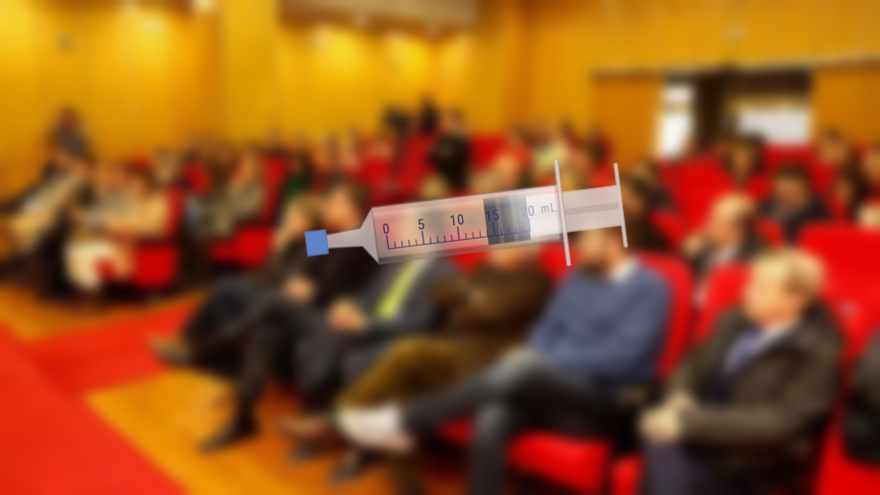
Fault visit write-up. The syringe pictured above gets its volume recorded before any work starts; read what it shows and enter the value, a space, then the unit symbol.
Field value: 14 mL
